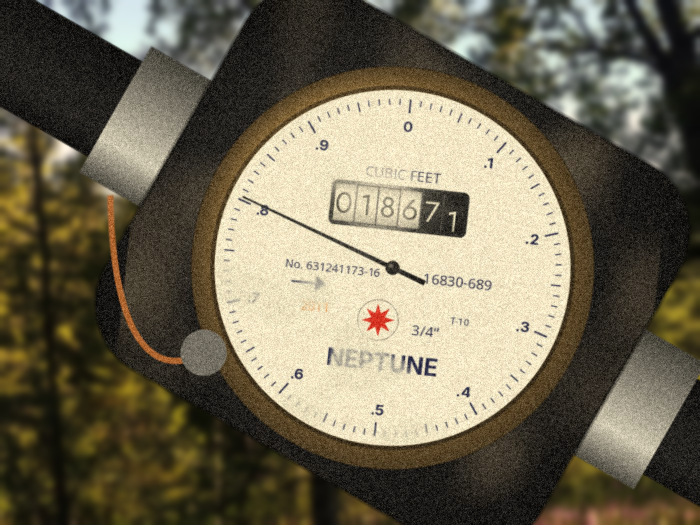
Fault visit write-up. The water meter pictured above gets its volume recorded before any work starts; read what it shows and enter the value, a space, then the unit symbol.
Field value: 18670.80 ft³
